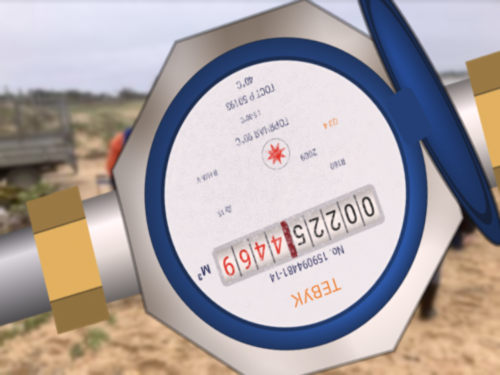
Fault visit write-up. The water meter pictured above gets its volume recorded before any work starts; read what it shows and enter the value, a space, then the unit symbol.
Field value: 225.4469 m³
